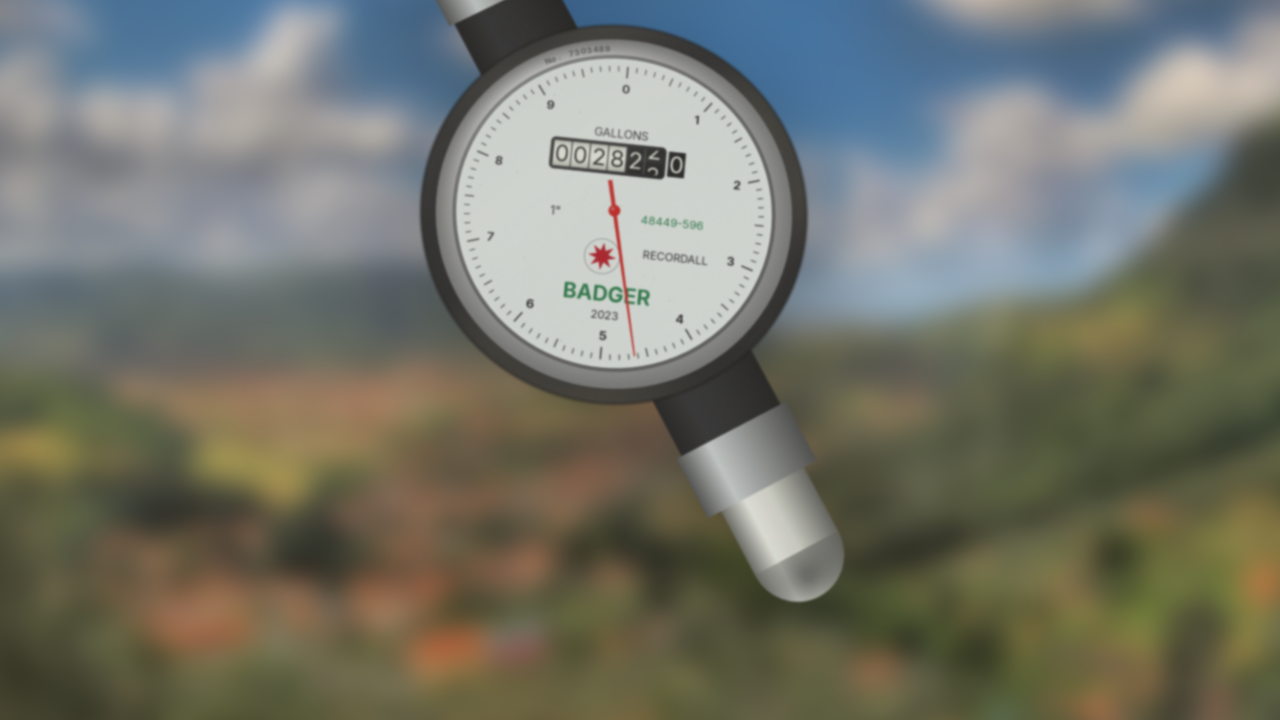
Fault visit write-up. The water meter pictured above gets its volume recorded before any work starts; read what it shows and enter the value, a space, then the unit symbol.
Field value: 28224.6 gal
